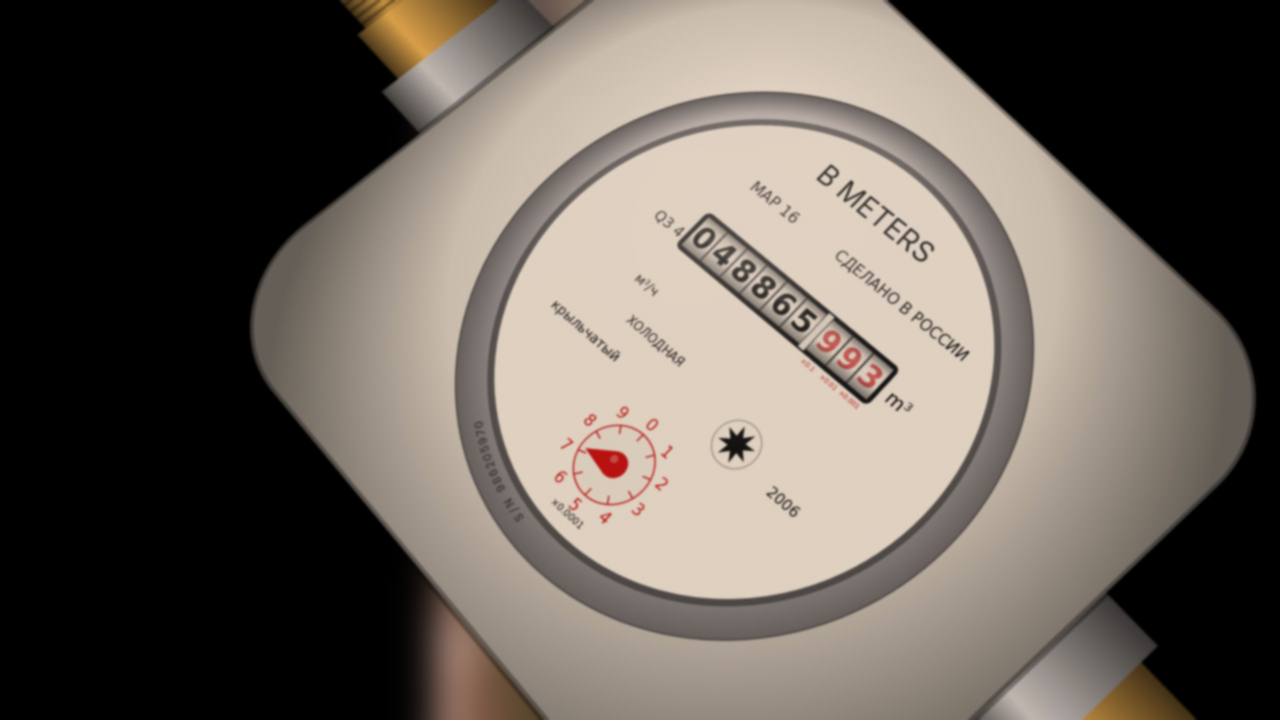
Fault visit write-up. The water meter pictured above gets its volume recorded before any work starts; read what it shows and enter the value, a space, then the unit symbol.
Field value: 48865.9937 m³
